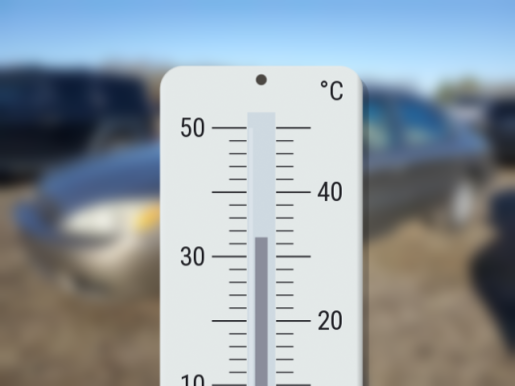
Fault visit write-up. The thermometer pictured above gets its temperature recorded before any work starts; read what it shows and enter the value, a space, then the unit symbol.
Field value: 33 °C
